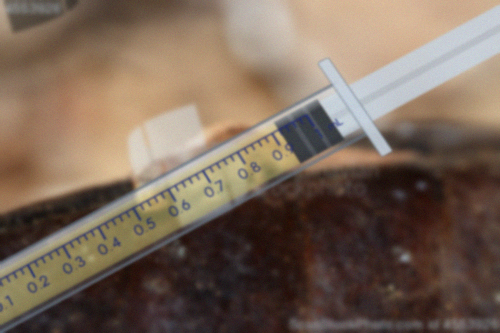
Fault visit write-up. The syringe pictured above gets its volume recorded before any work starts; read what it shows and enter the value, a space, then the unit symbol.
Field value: 0.92 mL
